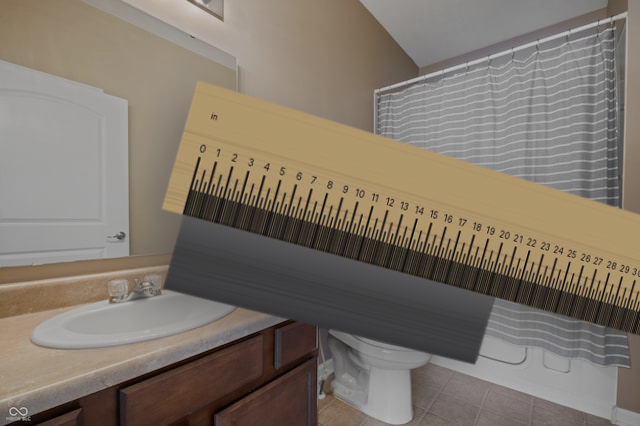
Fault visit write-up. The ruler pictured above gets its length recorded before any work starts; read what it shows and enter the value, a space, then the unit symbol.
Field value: 20.5 in
